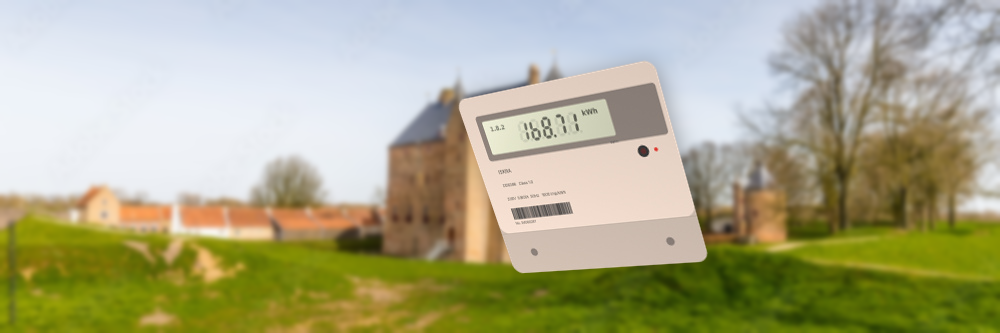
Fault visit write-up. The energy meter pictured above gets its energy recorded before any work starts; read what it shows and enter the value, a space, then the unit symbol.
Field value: 168.71 kWh
